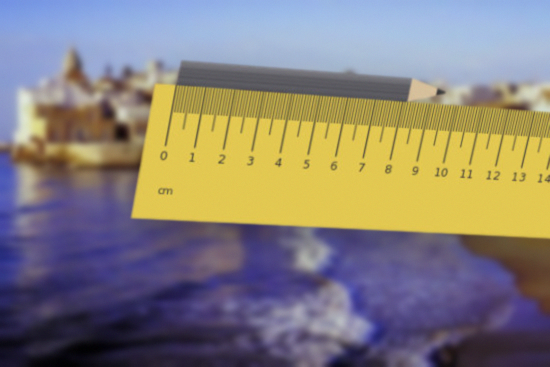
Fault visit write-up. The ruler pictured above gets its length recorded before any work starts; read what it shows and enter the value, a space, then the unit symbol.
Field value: 9.5 cm
